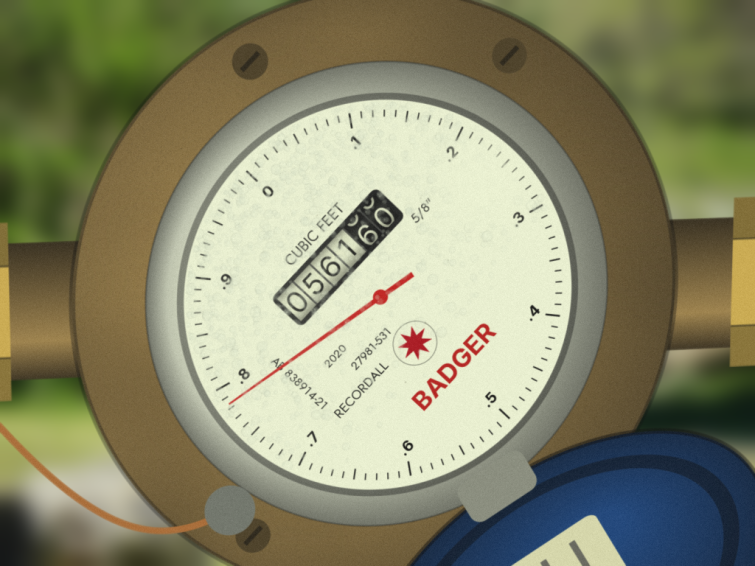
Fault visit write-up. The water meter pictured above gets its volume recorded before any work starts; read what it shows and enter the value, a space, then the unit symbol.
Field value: 56159.78 ft³
